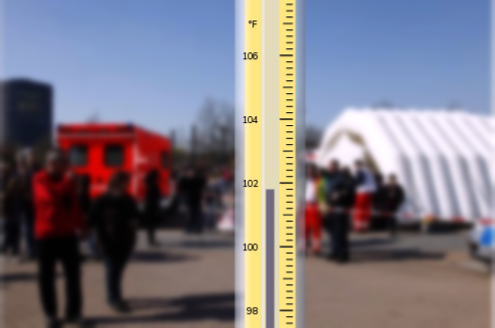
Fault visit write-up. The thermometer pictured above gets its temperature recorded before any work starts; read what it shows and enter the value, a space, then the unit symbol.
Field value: 101.8 °F
